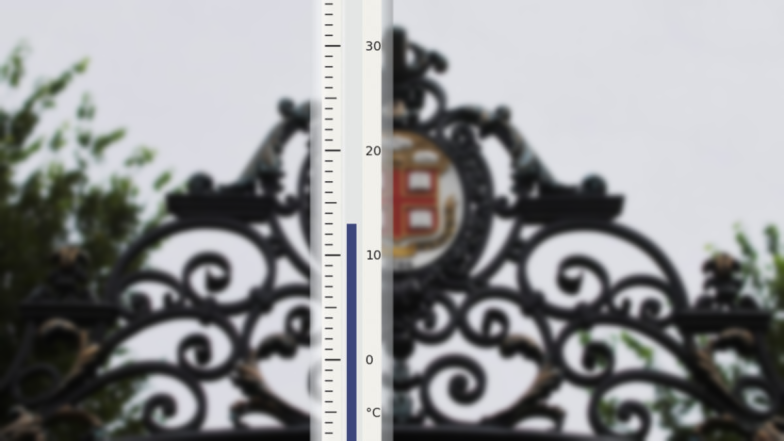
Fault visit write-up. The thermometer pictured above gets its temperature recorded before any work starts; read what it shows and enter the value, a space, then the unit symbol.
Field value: 13 °C
